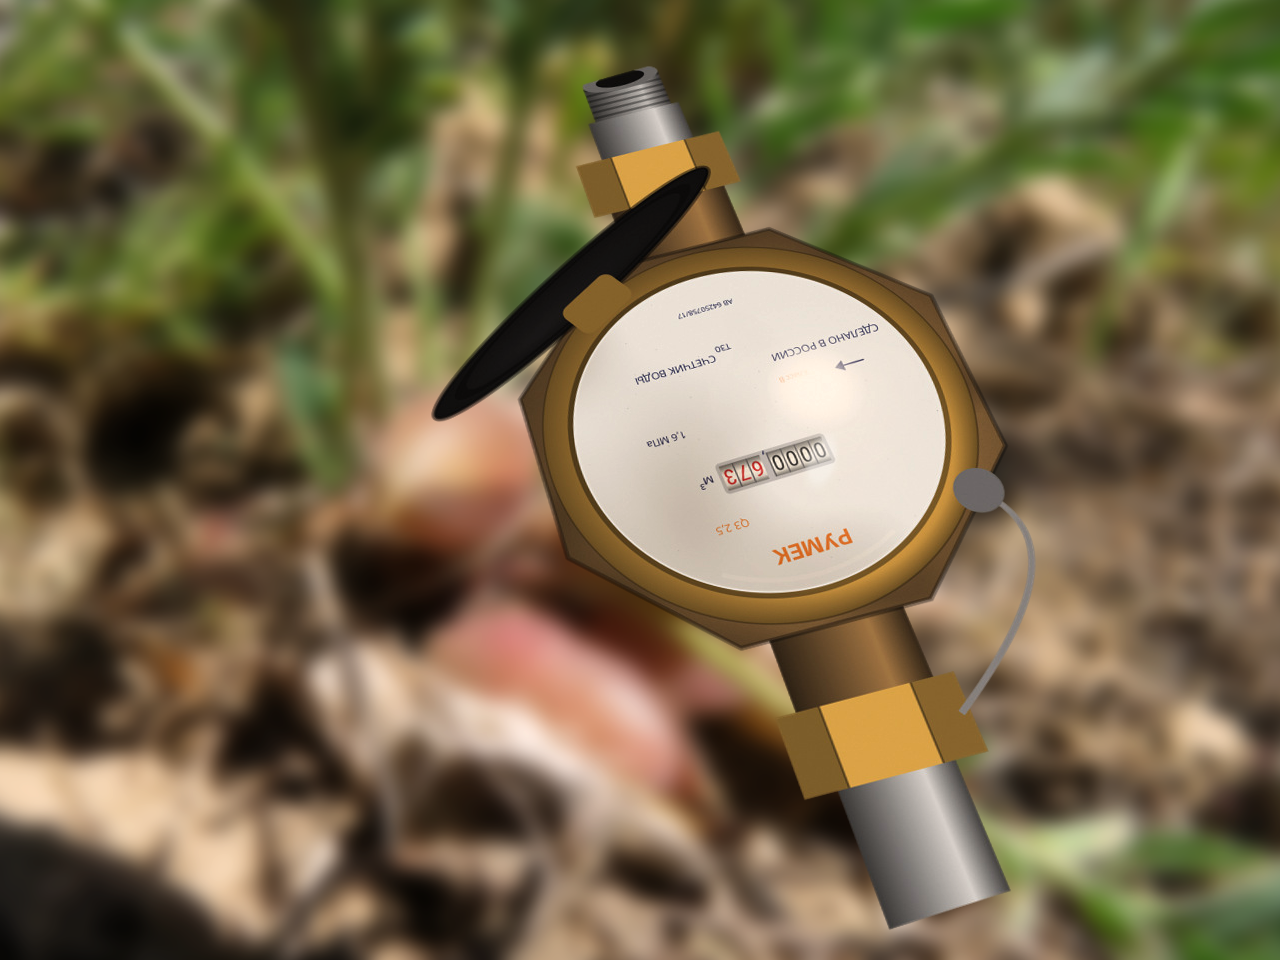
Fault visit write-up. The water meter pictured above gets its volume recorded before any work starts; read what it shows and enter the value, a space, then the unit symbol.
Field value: 0.673 m³
